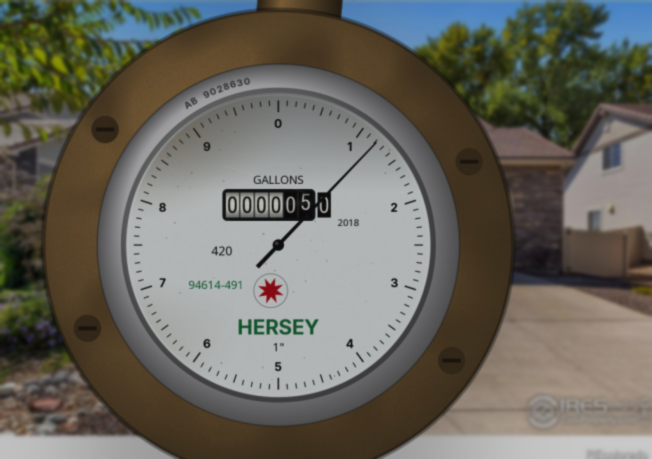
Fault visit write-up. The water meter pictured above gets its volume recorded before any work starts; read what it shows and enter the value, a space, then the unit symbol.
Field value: 51.2 gal
